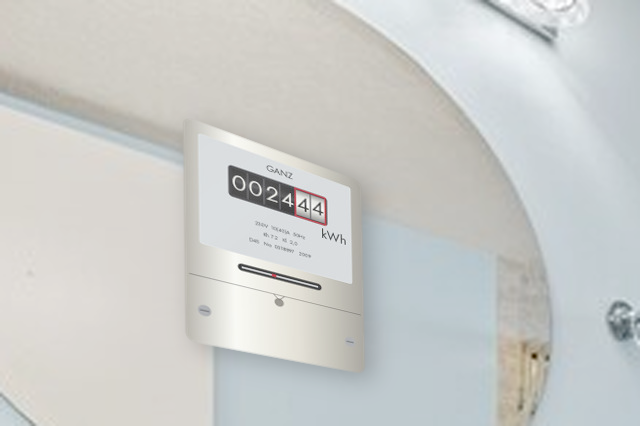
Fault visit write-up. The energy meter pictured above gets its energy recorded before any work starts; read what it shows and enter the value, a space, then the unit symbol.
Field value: 24.44 kWh
